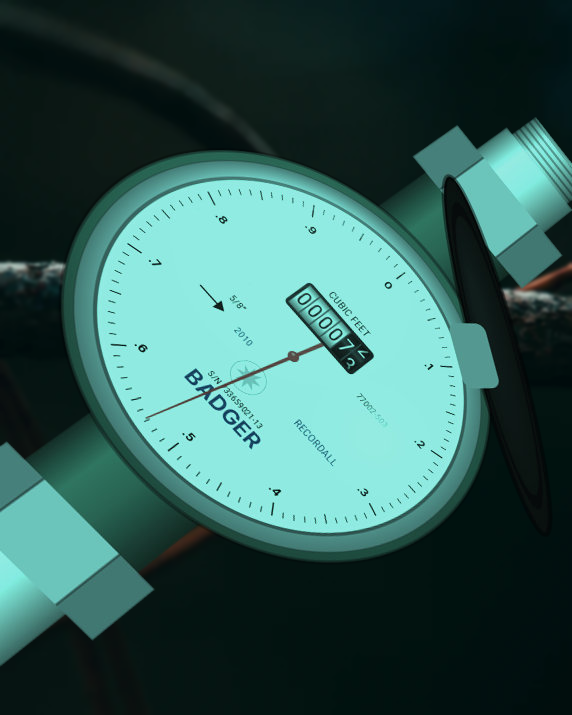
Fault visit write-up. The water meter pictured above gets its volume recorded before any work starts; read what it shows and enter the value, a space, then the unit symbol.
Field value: 72.53 ft³
